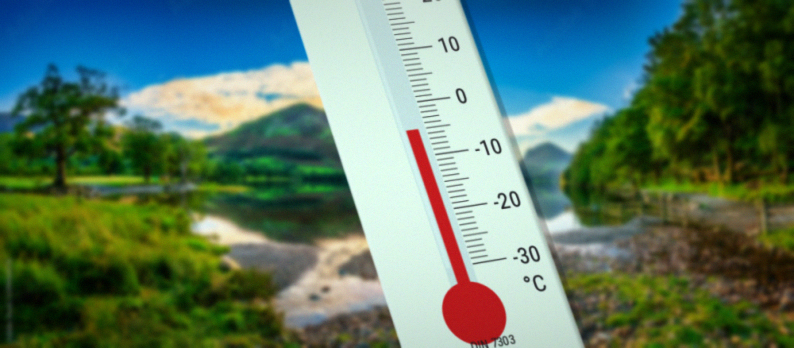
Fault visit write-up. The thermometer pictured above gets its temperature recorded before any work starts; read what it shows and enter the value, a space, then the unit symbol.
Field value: -5 °C
